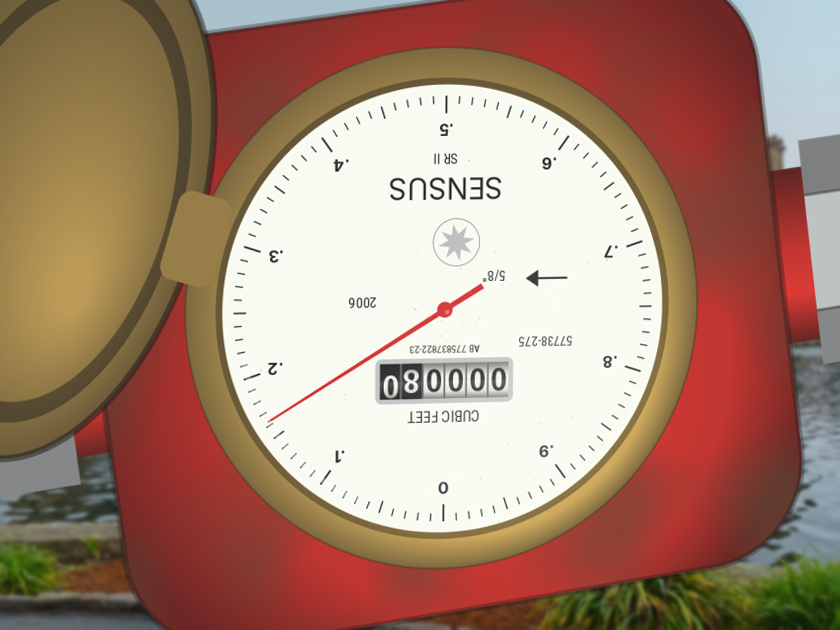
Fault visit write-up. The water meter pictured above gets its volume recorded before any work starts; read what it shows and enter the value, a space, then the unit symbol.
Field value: 80.16 ft³
